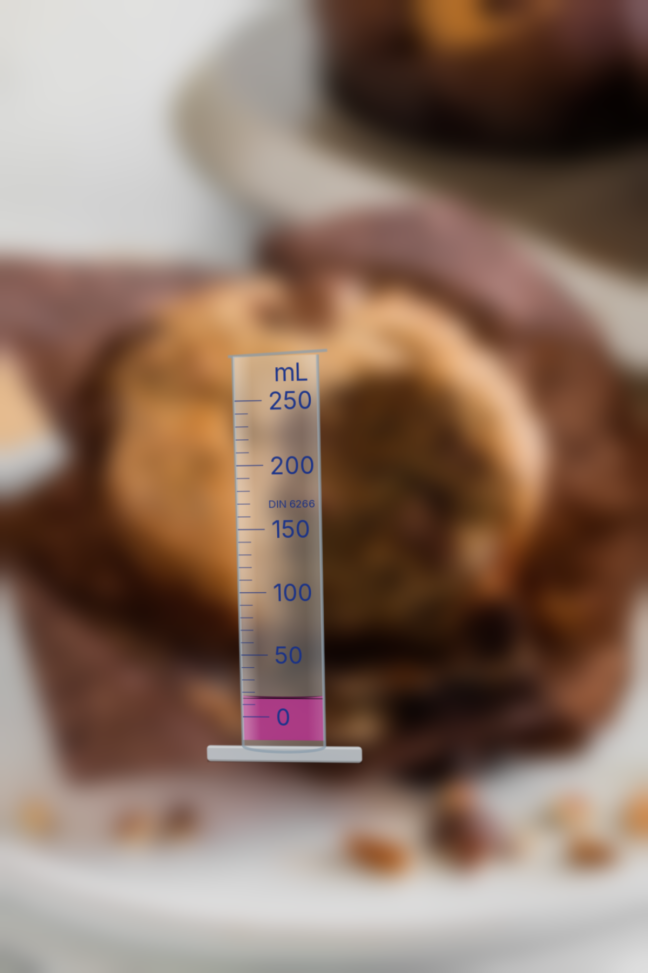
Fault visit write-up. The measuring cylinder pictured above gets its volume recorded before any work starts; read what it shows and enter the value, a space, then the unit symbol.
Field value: 15 mL
